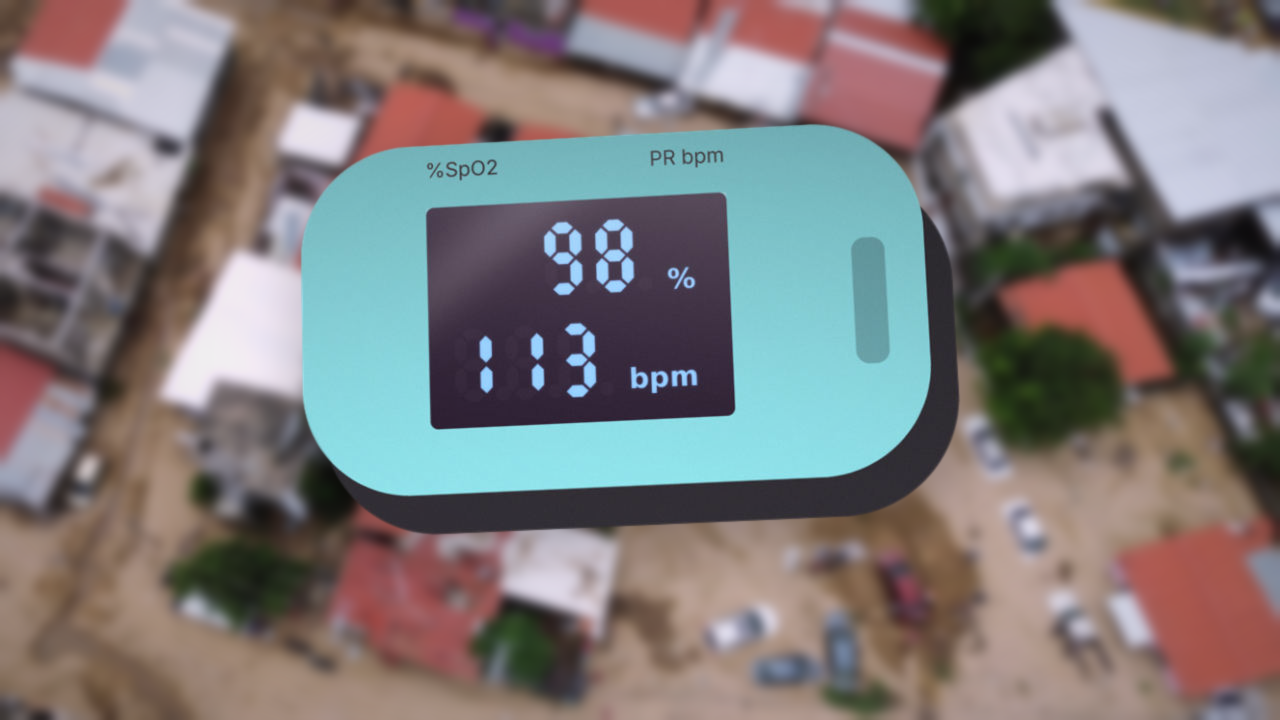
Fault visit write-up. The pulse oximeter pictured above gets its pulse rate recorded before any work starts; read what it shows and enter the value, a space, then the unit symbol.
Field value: 113 bpm
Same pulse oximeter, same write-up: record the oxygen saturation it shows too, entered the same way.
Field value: 98 %
